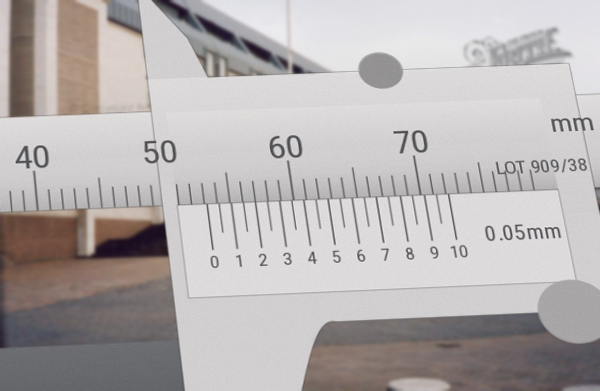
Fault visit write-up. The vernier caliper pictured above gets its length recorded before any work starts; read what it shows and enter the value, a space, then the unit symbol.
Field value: 53.2 mm
